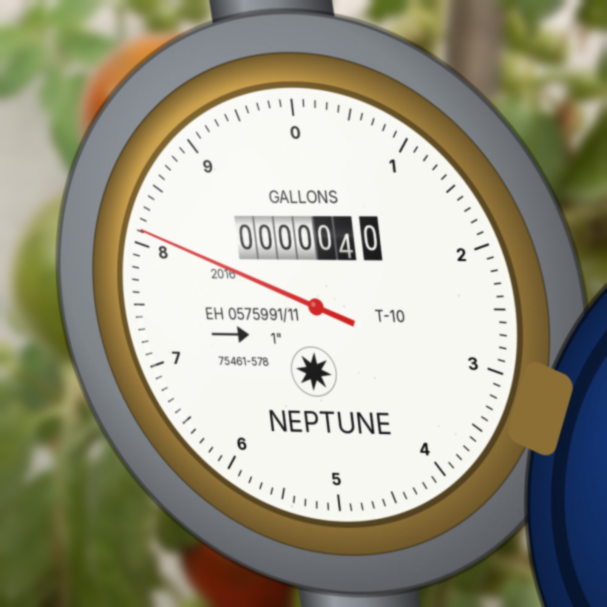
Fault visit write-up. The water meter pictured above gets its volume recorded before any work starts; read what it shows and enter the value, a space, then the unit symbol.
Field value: 38.1 gal
